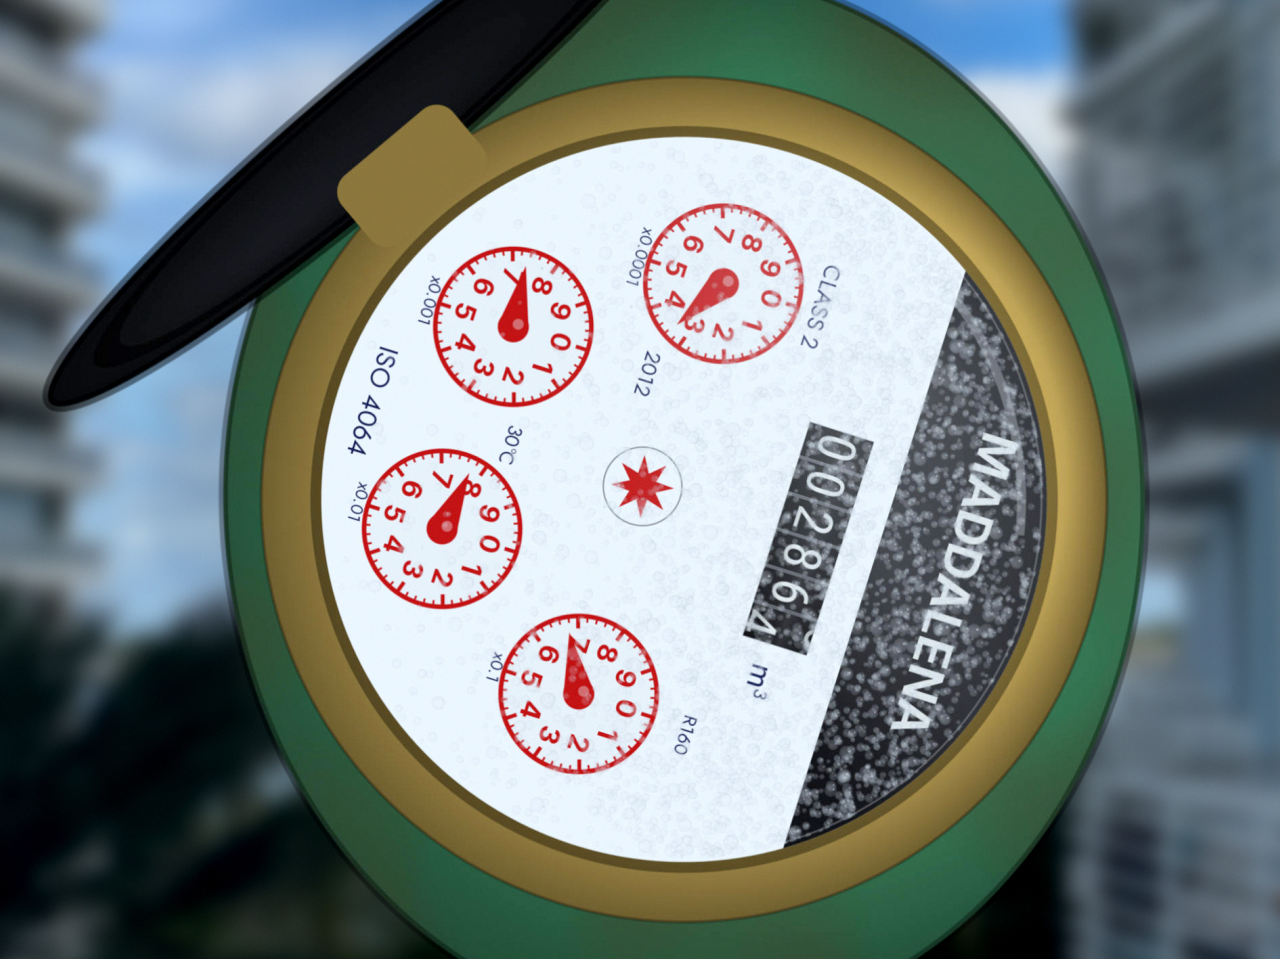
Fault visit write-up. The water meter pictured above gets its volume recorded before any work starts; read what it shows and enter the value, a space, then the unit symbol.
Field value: 2863.6773 m³
